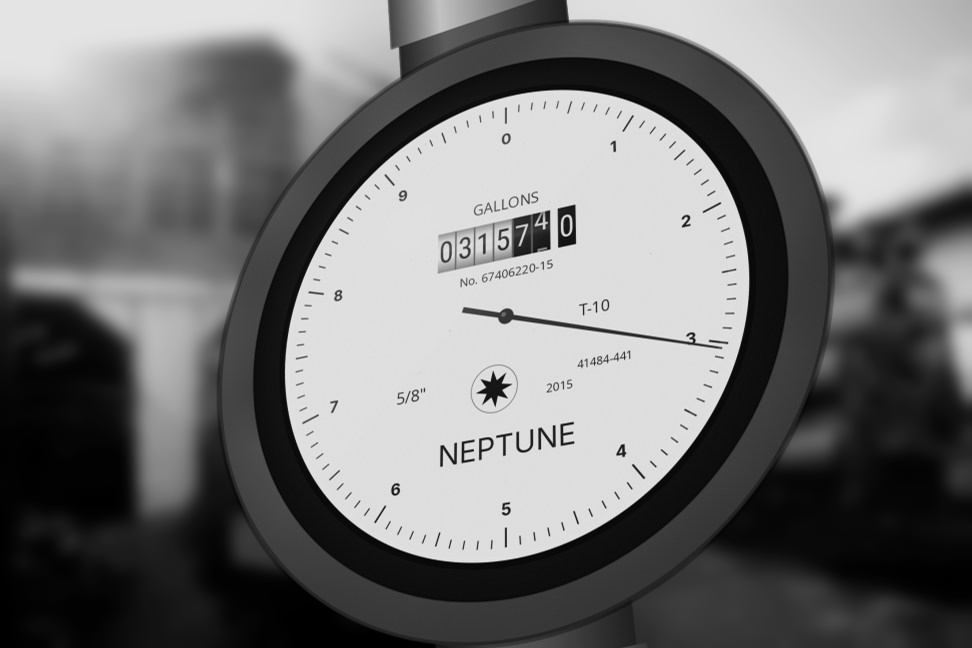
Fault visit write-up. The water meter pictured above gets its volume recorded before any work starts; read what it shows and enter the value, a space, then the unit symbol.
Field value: 315743.0 gal
